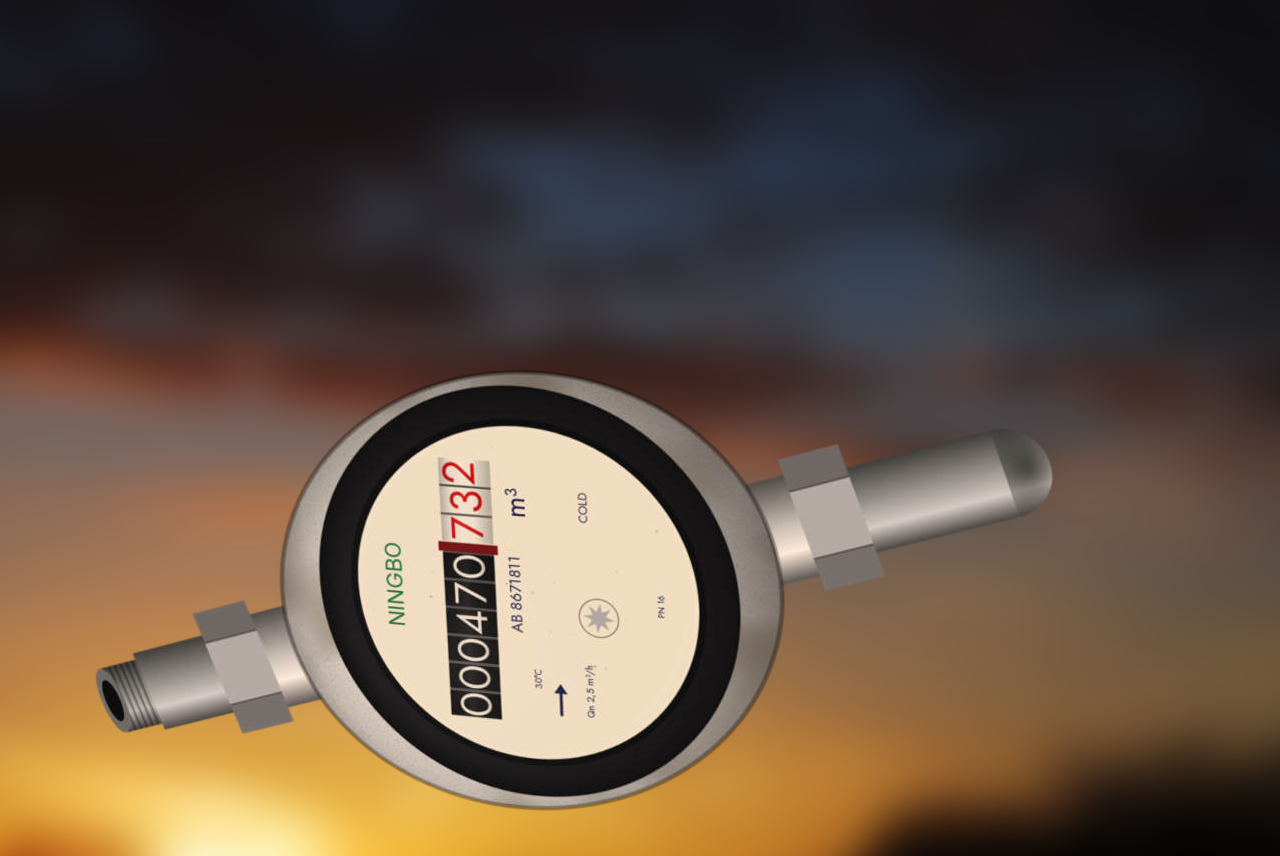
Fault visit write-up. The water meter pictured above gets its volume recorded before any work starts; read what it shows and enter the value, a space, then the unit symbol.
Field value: 470.732 m³
